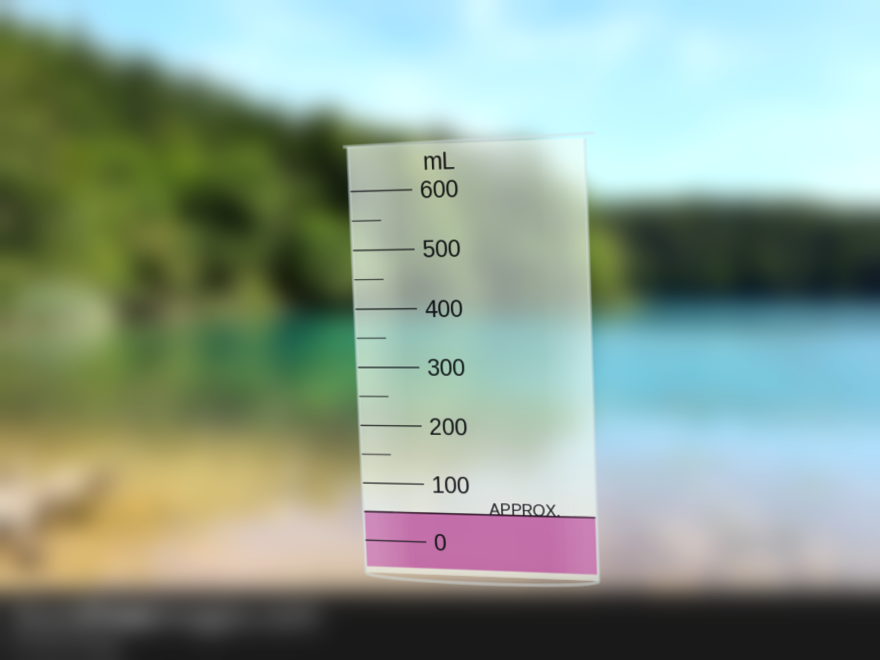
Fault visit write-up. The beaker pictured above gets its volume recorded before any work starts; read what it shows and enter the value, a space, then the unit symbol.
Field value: 50 mL
